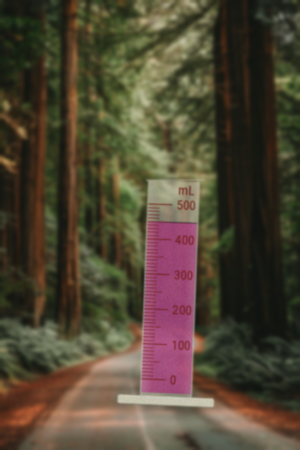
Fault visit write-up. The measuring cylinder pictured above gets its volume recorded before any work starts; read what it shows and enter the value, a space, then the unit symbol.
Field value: 450 mL
